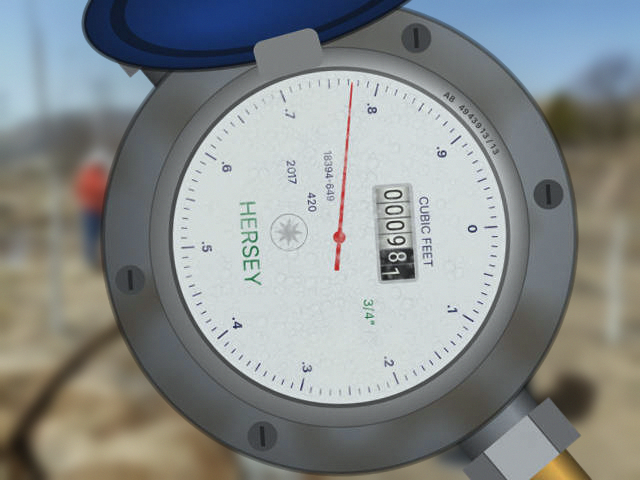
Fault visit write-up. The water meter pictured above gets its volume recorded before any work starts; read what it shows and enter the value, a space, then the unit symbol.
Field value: 980.77 ft³
